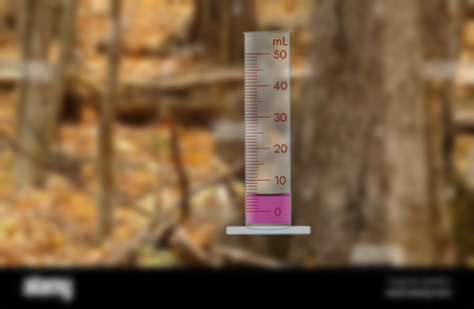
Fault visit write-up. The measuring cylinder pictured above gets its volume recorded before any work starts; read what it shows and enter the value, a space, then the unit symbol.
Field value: 5 mL
